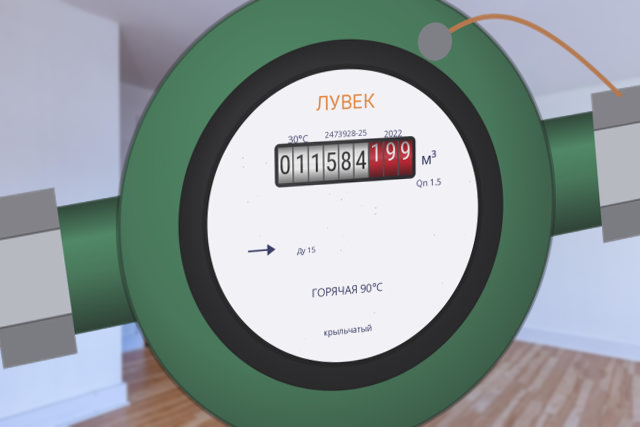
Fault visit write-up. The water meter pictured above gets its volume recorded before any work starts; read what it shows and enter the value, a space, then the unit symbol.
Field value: 11584.199 m³
